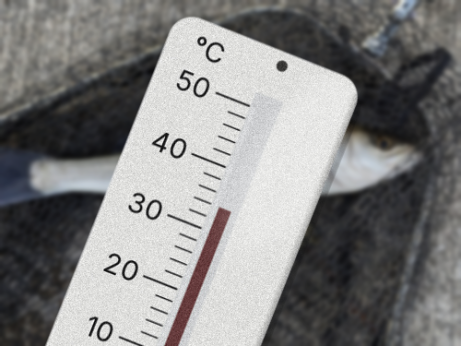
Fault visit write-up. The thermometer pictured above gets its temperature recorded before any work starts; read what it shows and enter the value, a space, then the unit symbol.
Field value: 34 °C
